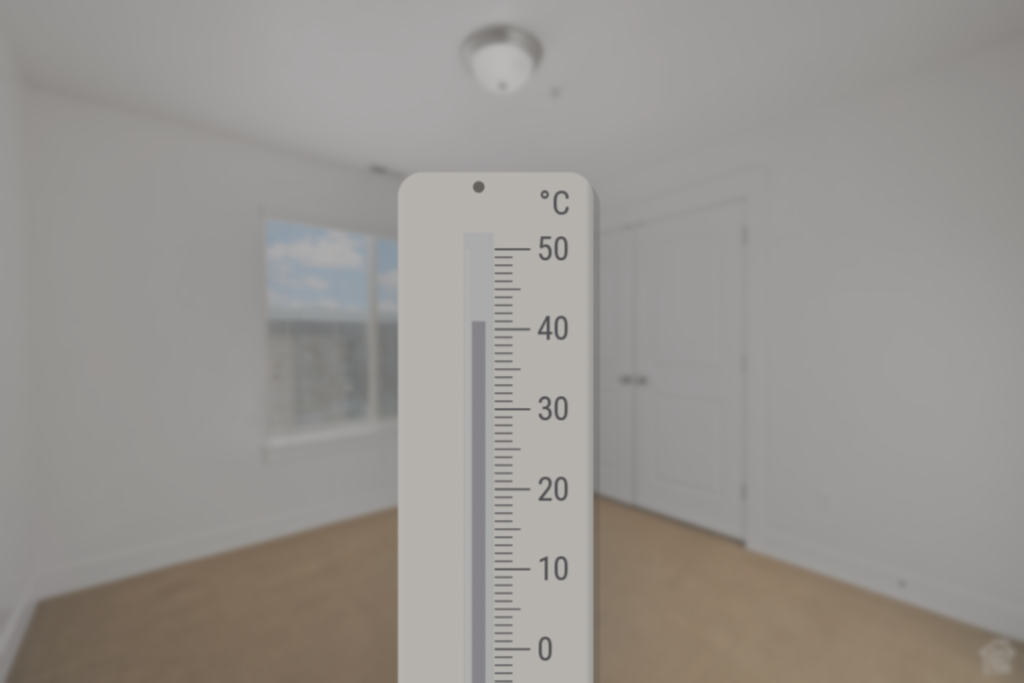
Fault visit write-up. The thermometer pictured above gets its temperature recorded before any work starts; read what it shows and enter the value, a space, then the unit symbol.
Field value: 41 °C
